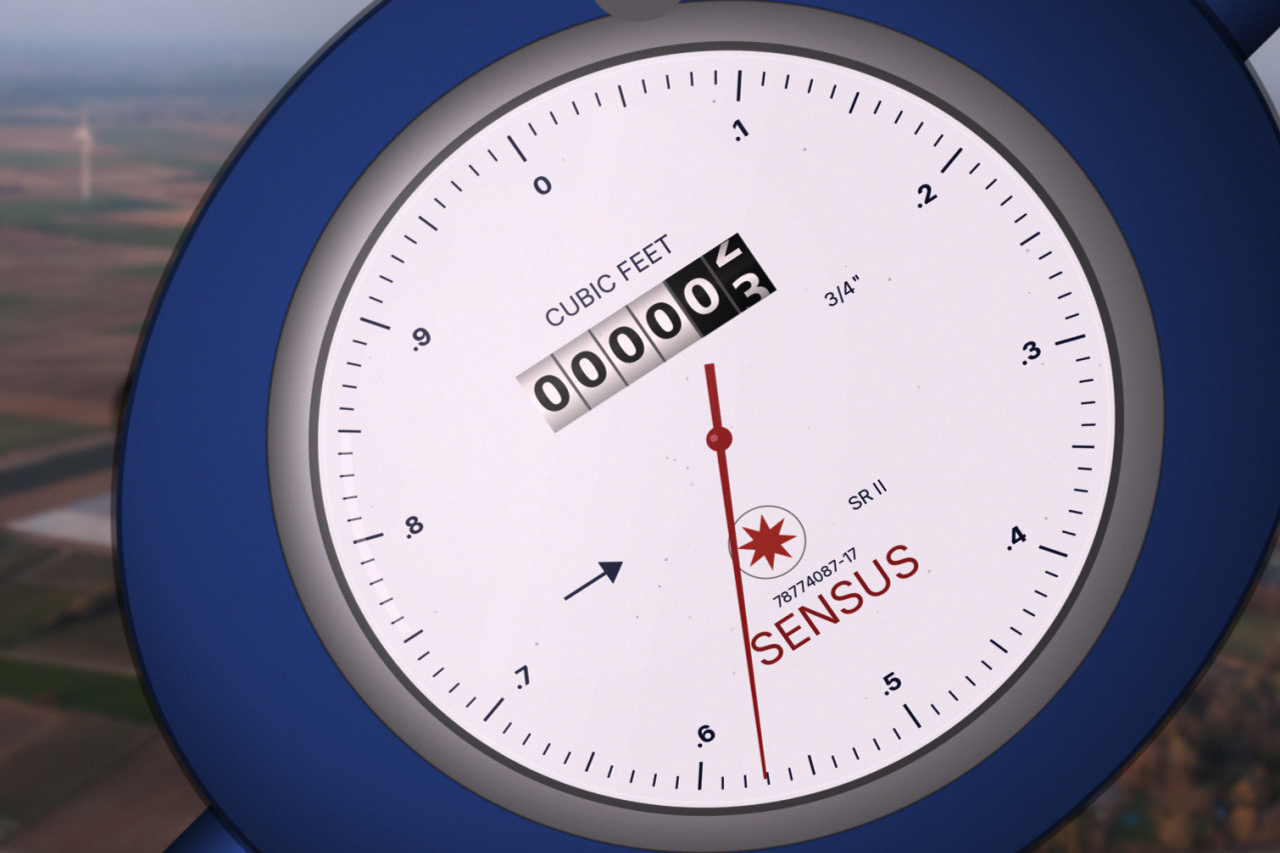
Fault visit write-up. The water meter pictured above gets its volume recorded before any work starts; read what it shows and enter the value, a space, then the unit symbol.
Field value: 2.57 ft³
